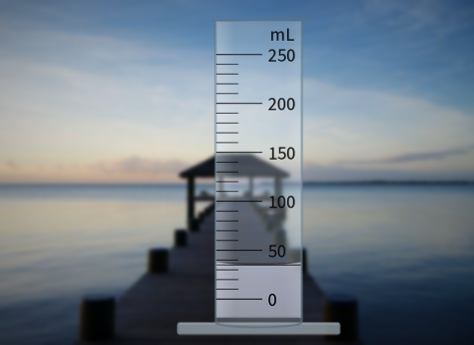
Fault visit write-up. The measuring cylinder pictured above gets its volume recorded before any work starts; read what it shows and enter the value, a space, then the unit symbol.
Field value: 35 mL
